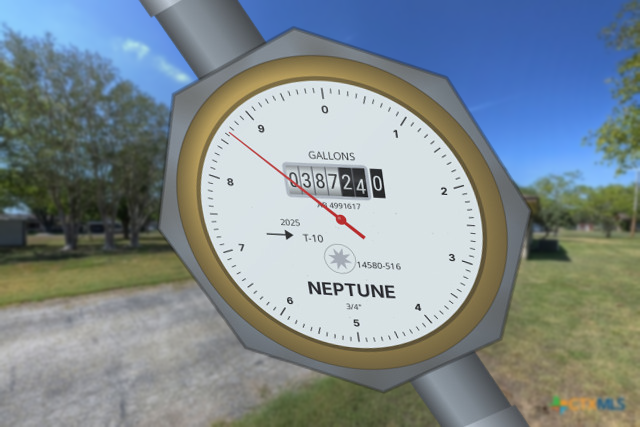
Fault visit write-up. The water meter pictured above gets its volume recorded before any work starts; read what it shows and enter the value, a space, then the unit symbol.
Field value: 387238.6 gal
